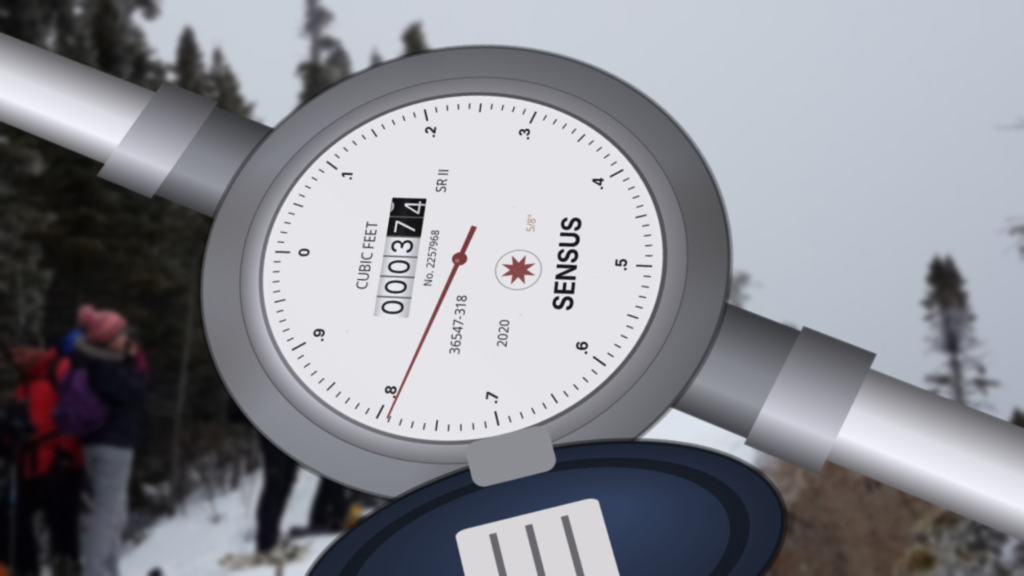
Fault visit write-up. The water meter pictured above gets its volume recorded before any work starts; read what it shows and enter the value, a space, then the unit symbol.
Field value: 373.79 ft³
